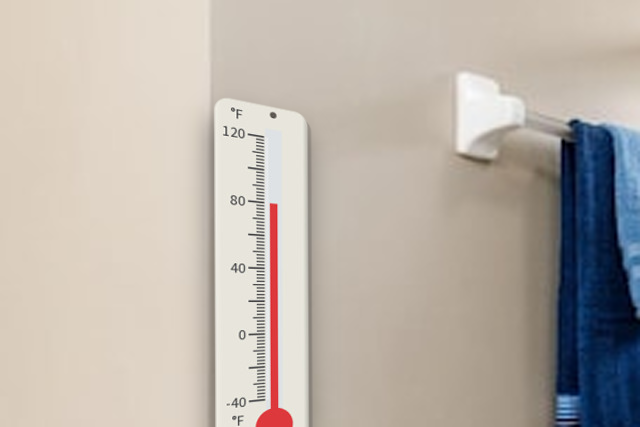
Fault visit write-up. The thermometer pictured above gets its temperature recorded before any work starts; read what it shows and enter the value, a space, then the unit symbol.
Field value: 80 °F
